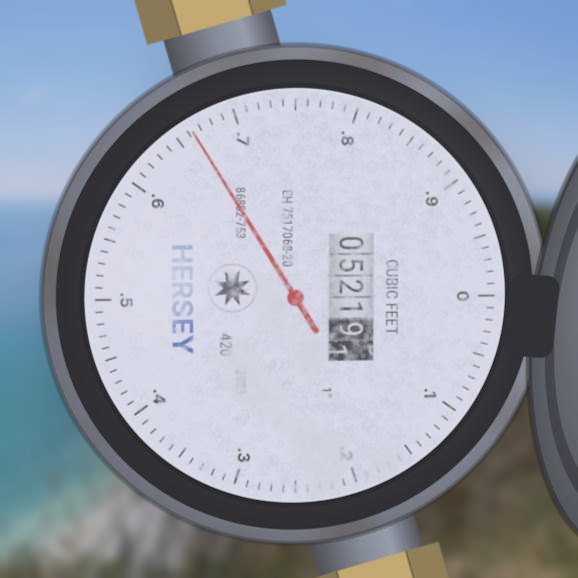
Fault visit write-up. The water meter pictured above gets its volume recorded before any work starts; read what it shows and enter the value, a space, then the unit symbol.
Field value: 52190.66 ft³
